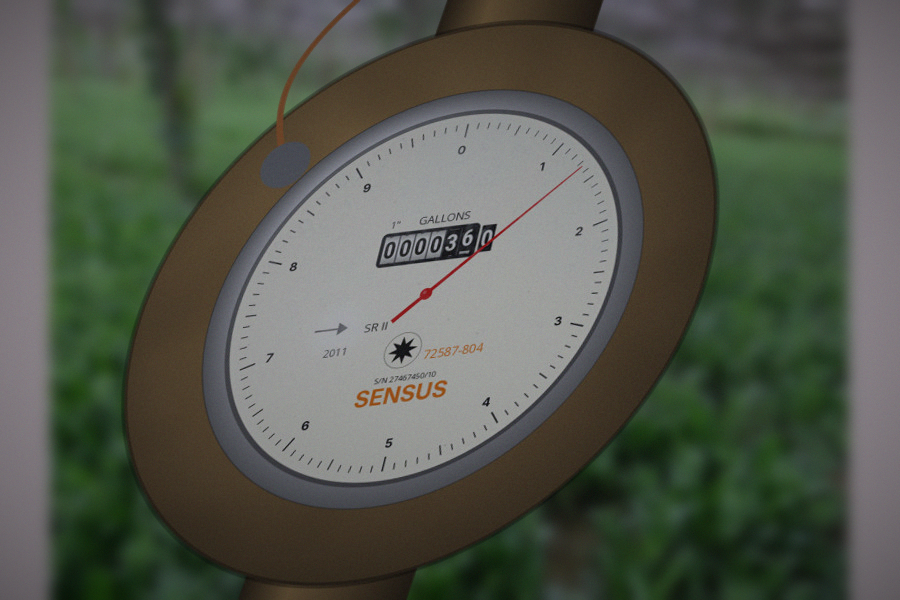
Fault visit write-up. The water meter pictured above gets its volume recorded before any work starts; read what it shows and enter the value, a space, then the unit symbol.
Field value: 361.3 gal
